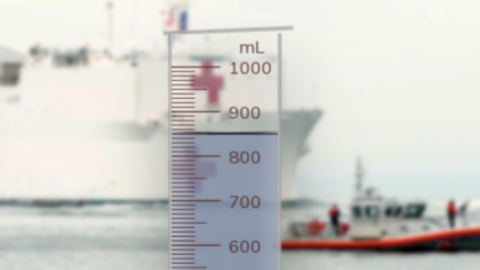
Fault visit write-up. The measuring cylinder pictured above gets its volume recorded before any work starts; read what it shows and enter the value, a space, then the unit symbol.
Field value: 850 mL
